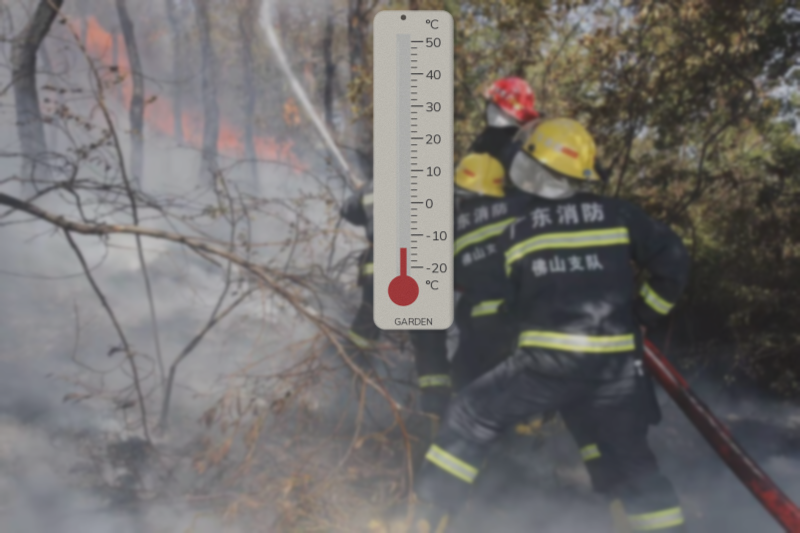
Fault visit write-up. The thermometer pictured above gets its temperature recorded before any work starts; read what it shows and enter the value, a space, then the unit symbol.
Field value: -14 °C
